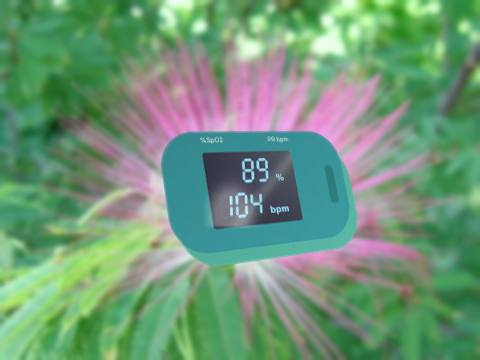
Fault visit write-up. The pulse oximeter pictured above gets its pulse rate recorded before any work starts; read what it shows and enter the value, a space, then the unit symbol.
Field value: 104 bpm
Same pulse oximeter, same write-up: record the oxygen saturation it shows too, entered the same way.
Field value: 89 %
